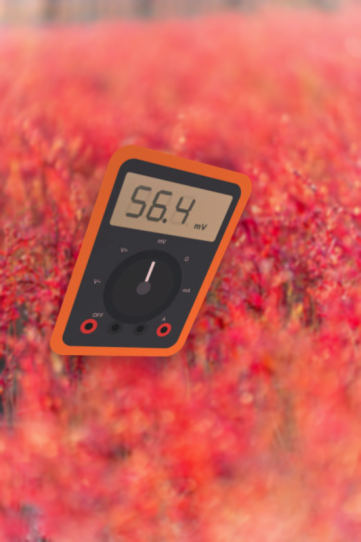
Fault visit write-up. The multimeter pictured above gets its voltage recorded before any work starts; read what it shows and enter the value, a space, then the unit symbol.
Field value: 56.4 mV
